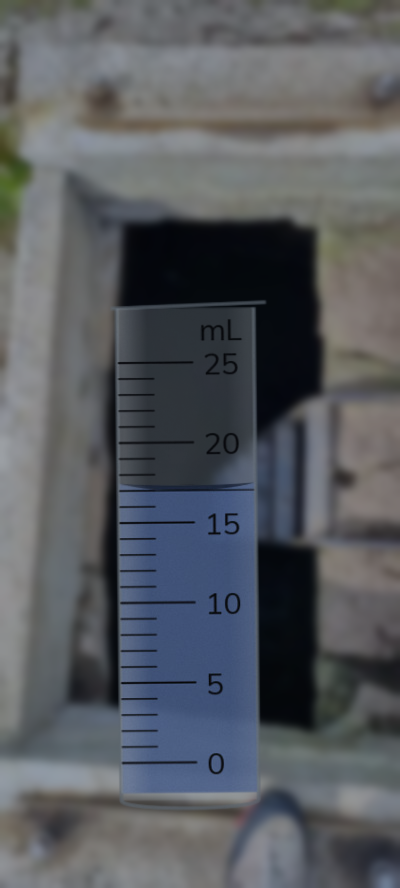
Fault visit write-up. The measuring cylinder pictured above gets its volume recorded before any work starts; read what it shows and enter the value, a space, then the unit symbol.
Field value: 17 mL
